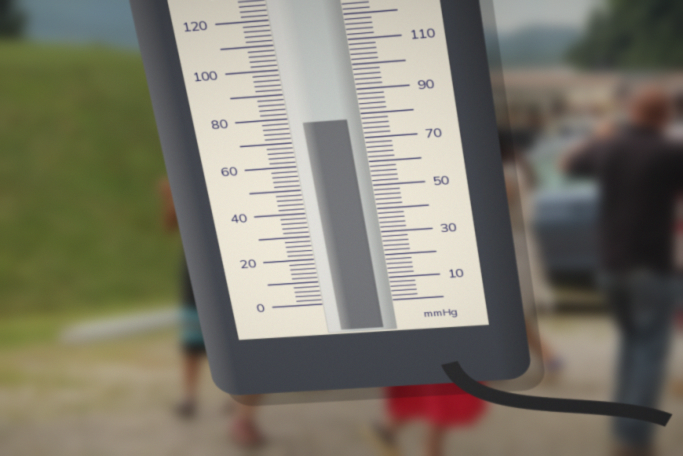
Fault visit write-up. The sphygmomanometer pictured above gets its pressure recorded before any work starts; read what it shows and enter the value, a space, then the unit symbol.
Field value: 78 mmHg
